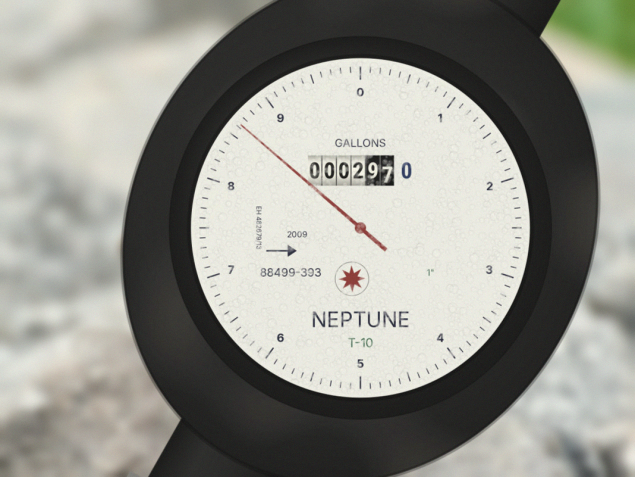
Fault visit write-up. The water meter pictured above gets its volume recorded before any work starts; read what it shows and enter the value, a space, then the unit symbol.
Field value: 2968.6 gal
